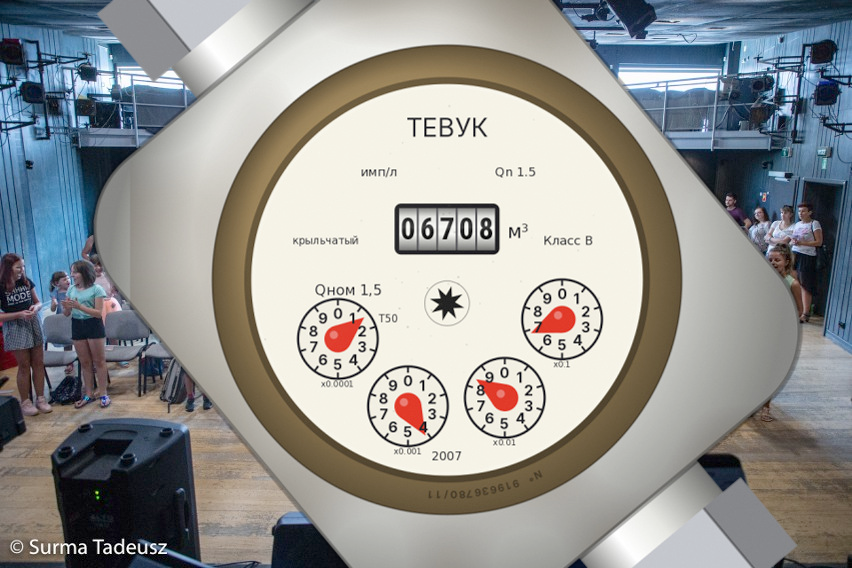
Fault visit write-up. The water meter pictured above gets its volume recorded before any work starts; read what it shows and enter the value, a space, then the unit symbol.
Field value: 6708.6841 m³
